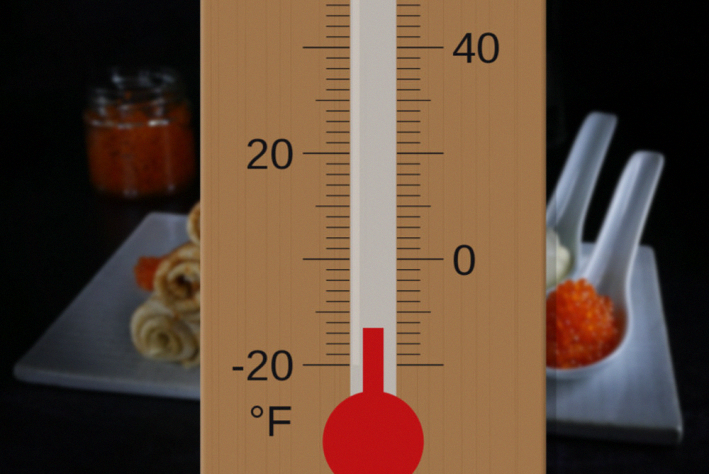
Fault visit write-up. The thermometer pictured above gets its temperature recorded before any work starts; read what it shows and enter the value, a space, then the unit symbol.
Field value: -13 °F
